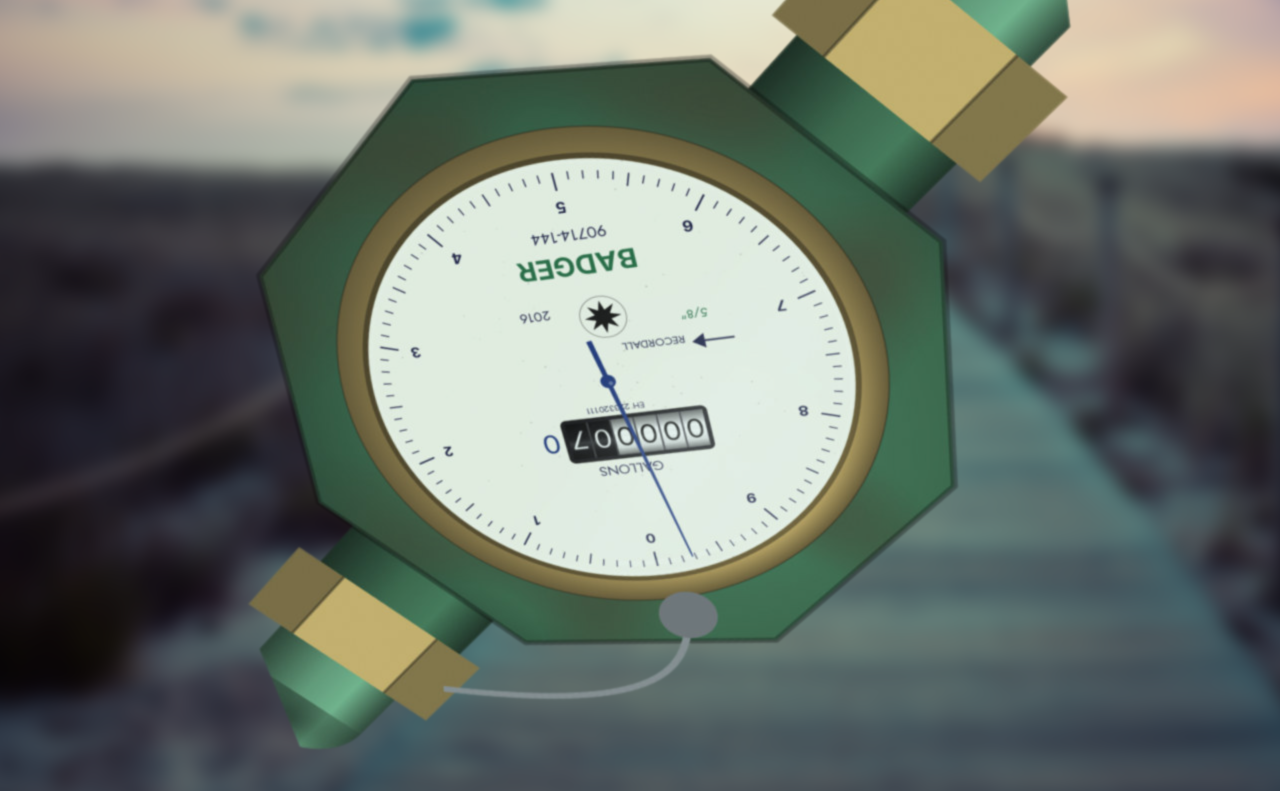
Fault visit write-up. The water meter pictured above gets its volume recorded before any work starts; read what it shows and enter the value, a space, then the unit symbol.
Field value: 69.7 gal
